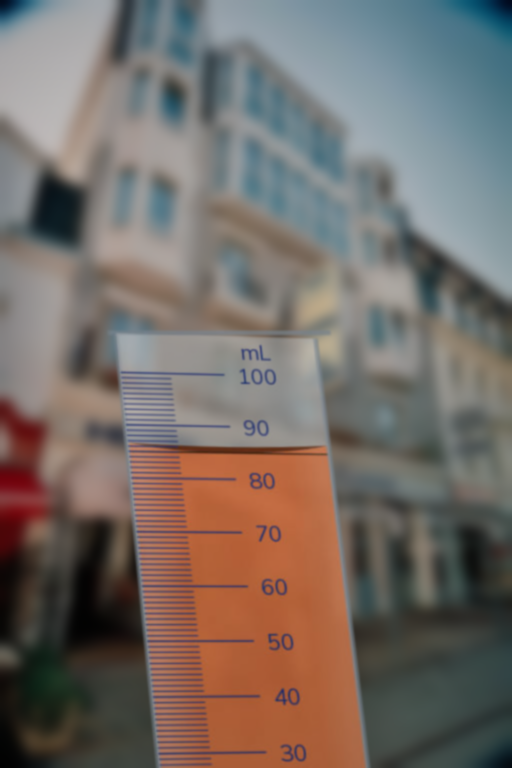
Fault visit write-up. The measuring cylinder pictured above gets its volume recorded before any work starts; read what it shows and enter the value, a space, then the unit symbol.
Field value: 85 mL
